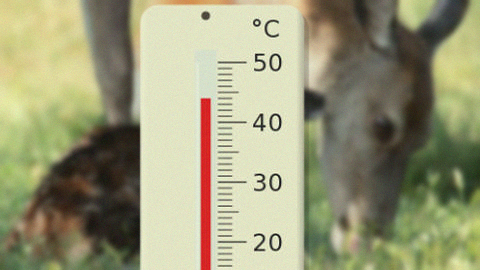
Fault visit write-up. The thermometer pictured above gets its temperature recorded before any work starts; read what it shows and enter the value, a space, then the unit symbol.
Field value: 44 °C
